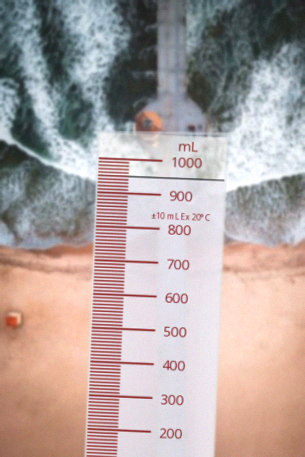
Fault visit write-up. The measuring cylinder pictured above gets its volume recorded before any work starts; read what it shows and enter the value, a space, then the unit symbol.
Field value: 950 mL
